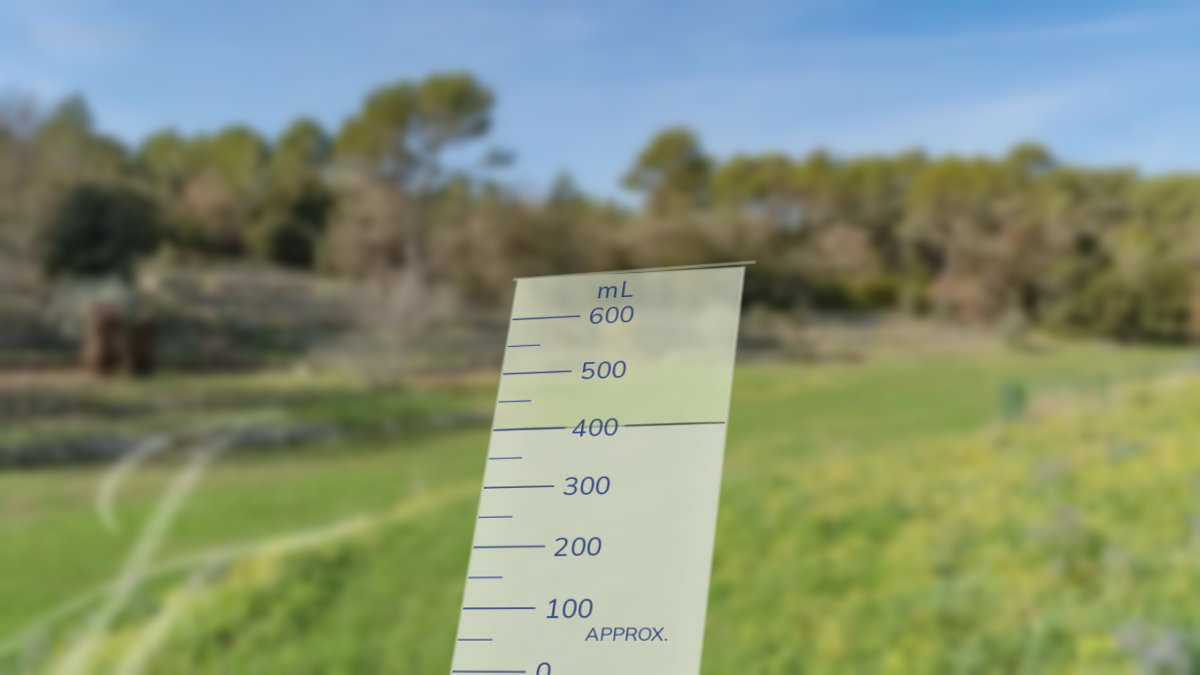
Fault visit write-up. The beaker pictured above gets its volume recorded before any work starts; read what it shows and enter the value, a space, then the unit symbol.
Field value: 400 mL
